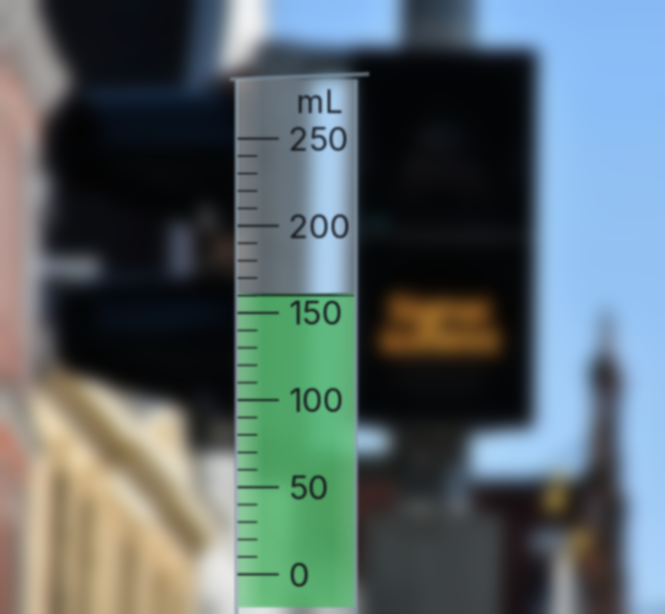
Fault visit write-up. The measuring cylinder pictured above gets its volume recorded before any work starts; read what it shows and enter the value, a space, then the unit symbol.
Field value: 160 mL
